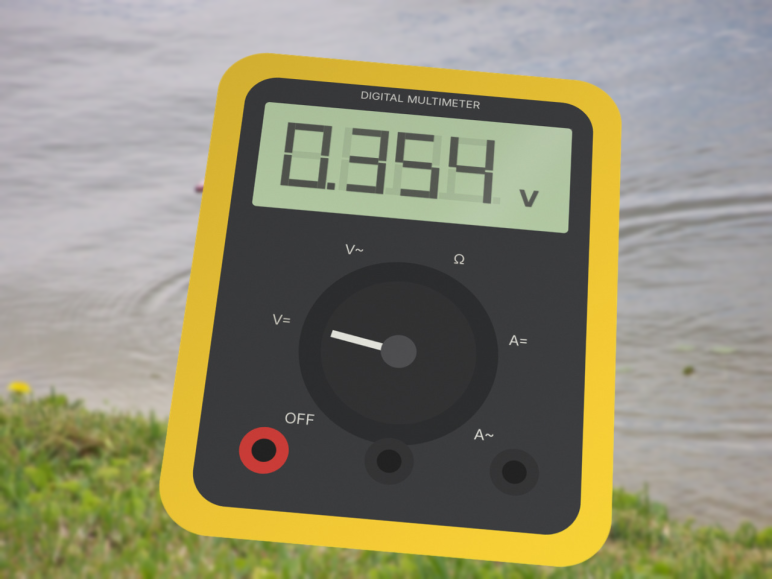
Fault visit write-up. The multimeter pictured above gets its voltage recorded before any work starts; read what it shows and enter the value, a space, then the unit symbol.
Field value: 0.354 V
